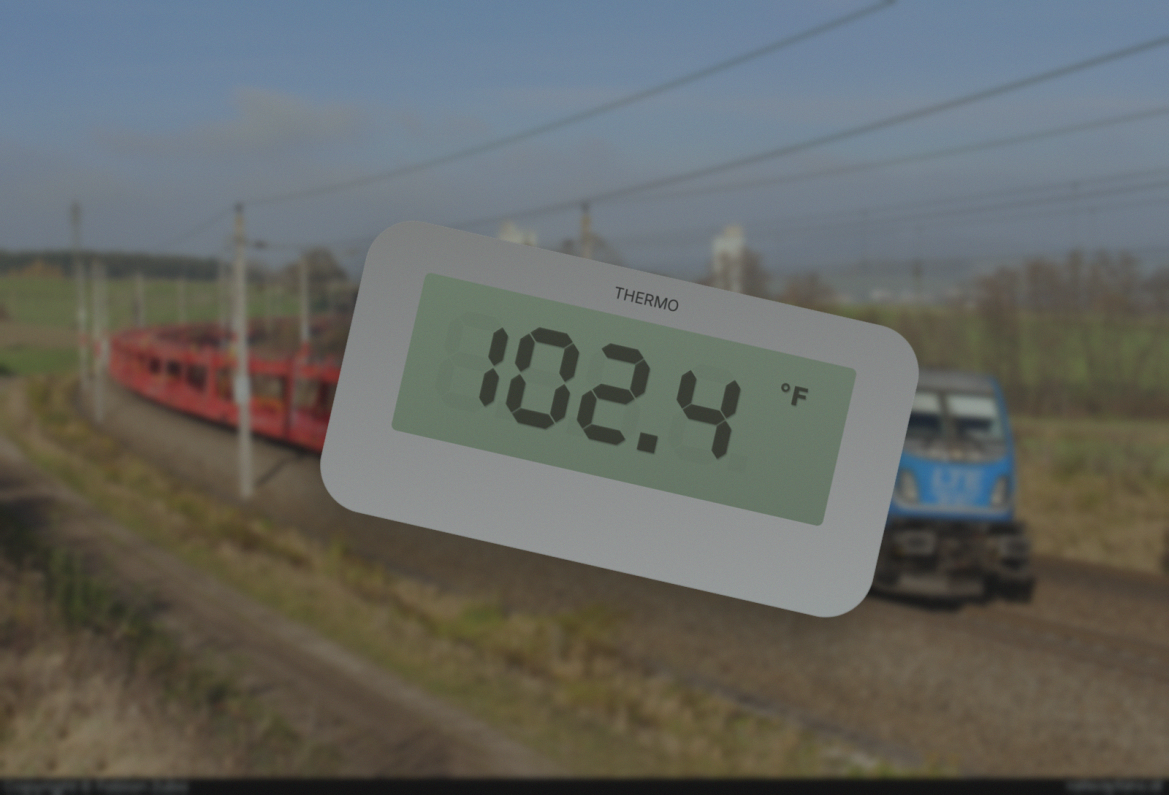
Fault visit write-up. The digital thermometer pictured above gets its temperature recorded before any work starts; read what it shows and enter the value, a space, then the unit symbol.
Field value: 102.4 °F
